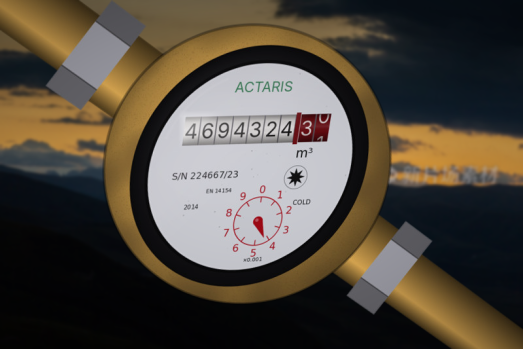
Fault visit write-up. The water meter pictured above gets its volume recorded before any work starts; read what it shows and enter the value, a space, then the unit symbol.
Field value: 4694324.304 m³
